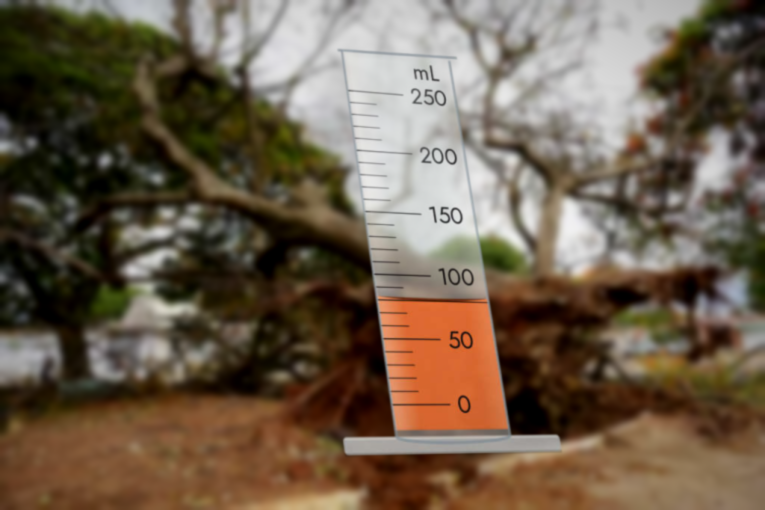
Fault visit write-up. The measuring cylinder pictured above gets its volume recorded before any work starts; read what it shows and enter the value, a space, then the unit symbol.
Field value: 80 mL
